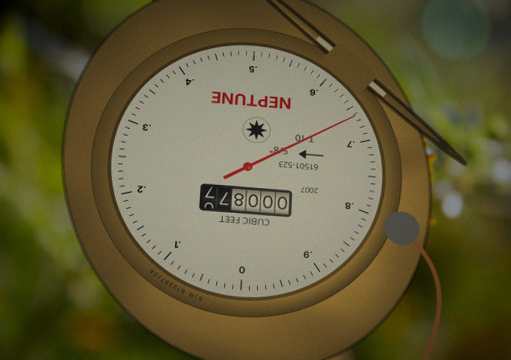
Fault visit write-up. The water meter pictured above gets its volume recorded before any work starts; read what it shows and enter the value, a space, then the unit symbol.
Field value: 876.66 ft³
